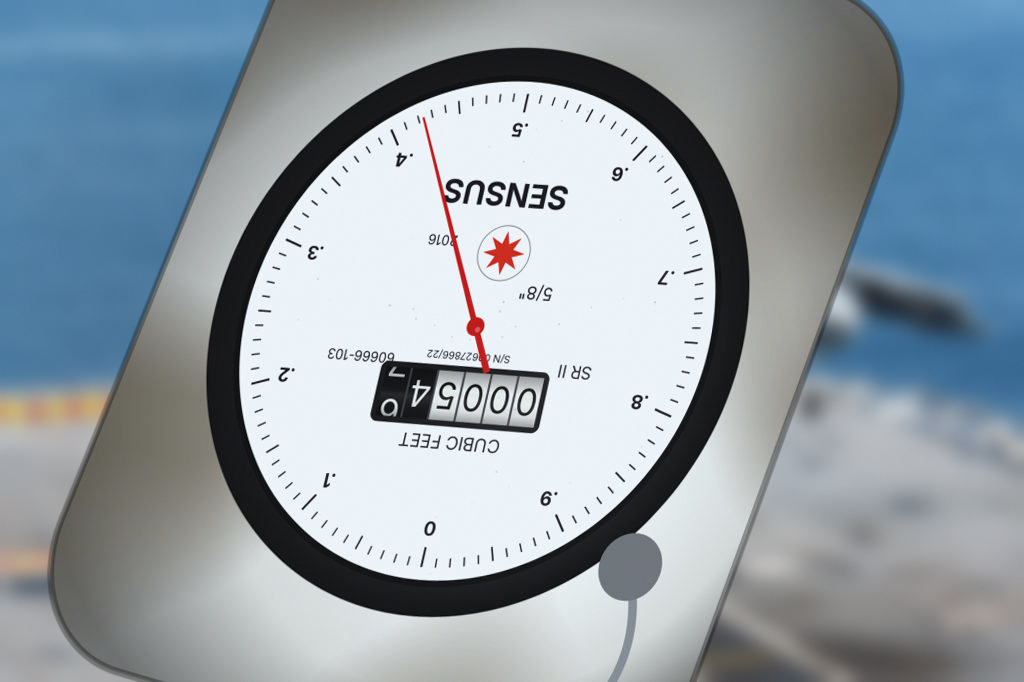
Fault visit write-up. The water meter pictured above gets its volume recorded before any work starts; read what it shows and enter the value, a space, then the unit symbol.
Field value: 546.42 ft³
